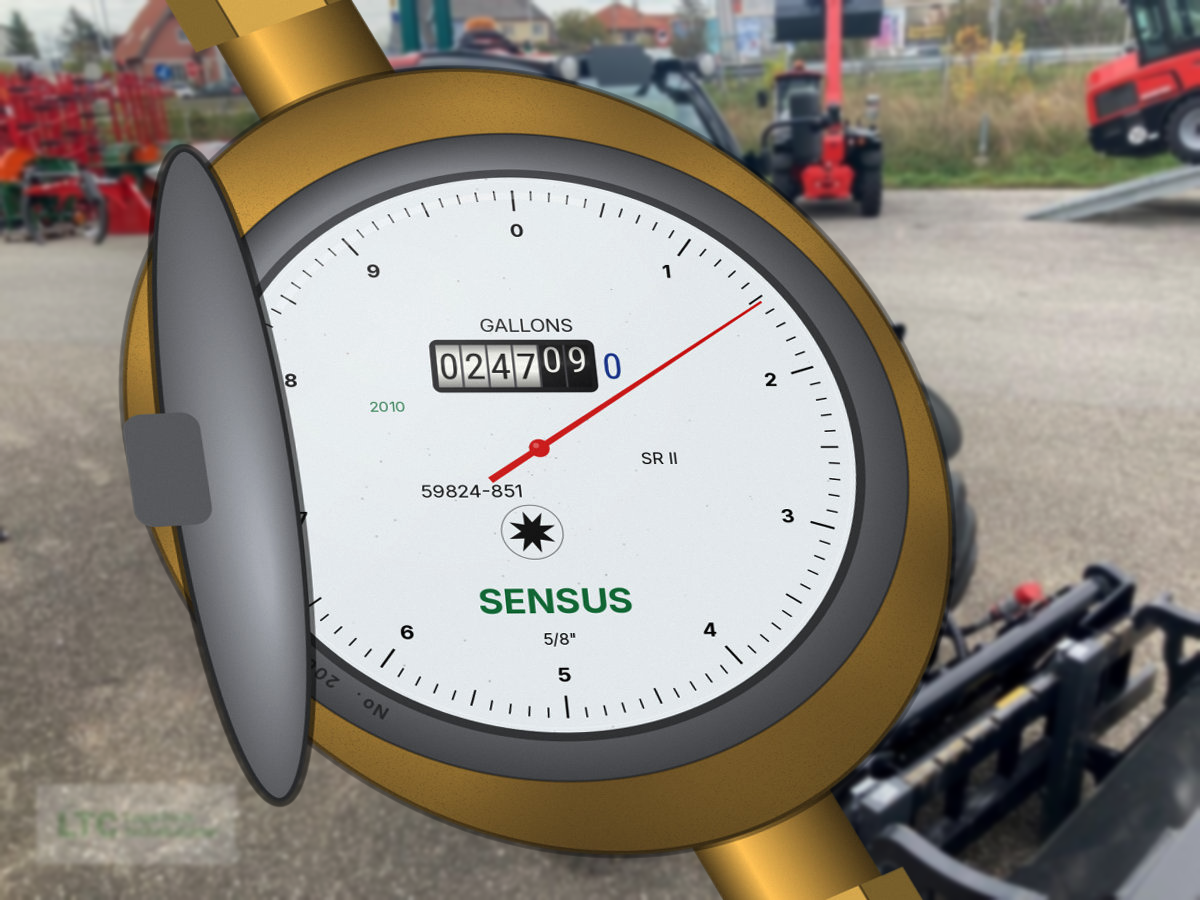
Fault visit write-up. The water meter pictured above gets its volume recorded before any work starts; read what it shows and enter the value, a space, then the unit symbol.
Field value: 247091.5 gal
